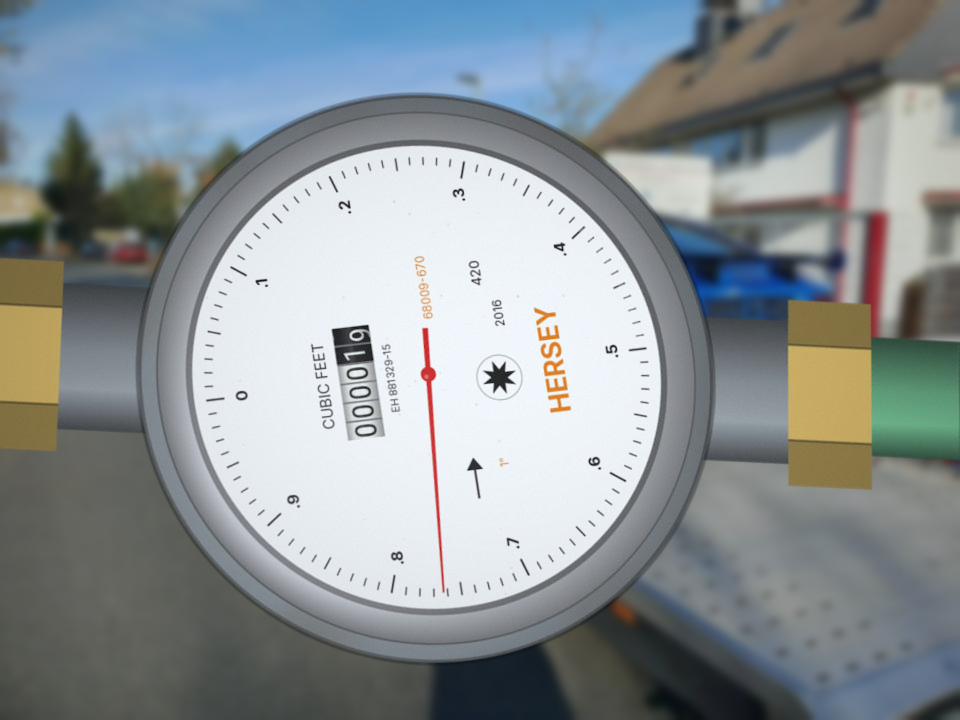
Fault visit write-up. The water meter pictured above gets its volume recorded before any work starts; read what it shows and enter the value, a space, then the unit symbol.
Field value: 18.76 ft³
